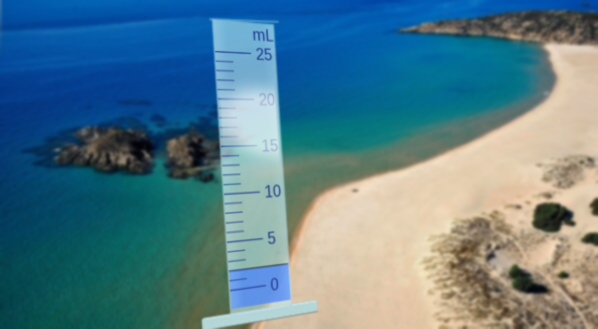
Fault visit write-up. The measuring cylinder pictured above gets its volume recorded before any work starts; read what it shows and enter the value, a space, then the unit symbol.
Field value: 2 mL
